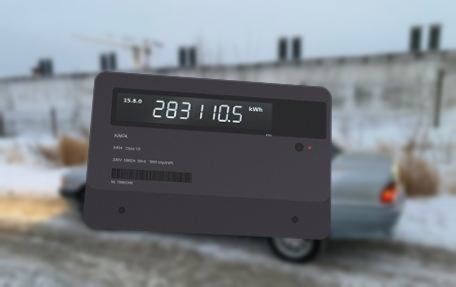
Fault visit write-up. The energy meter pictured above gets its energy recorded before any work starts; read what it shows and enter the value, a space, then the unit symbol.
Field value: 283110.5 kWh
